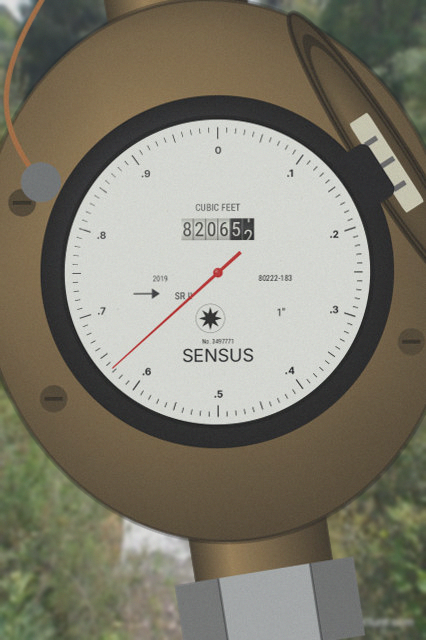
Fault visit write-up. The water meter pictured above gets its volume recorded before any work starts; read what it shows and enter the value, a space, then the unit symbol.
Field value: 820651.63 ft³
